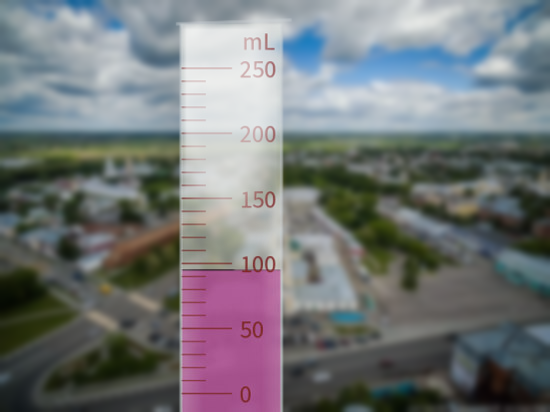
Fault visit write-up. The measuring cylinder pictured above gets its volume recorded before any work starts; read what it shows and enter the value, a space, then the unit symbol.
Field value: 95 mL
